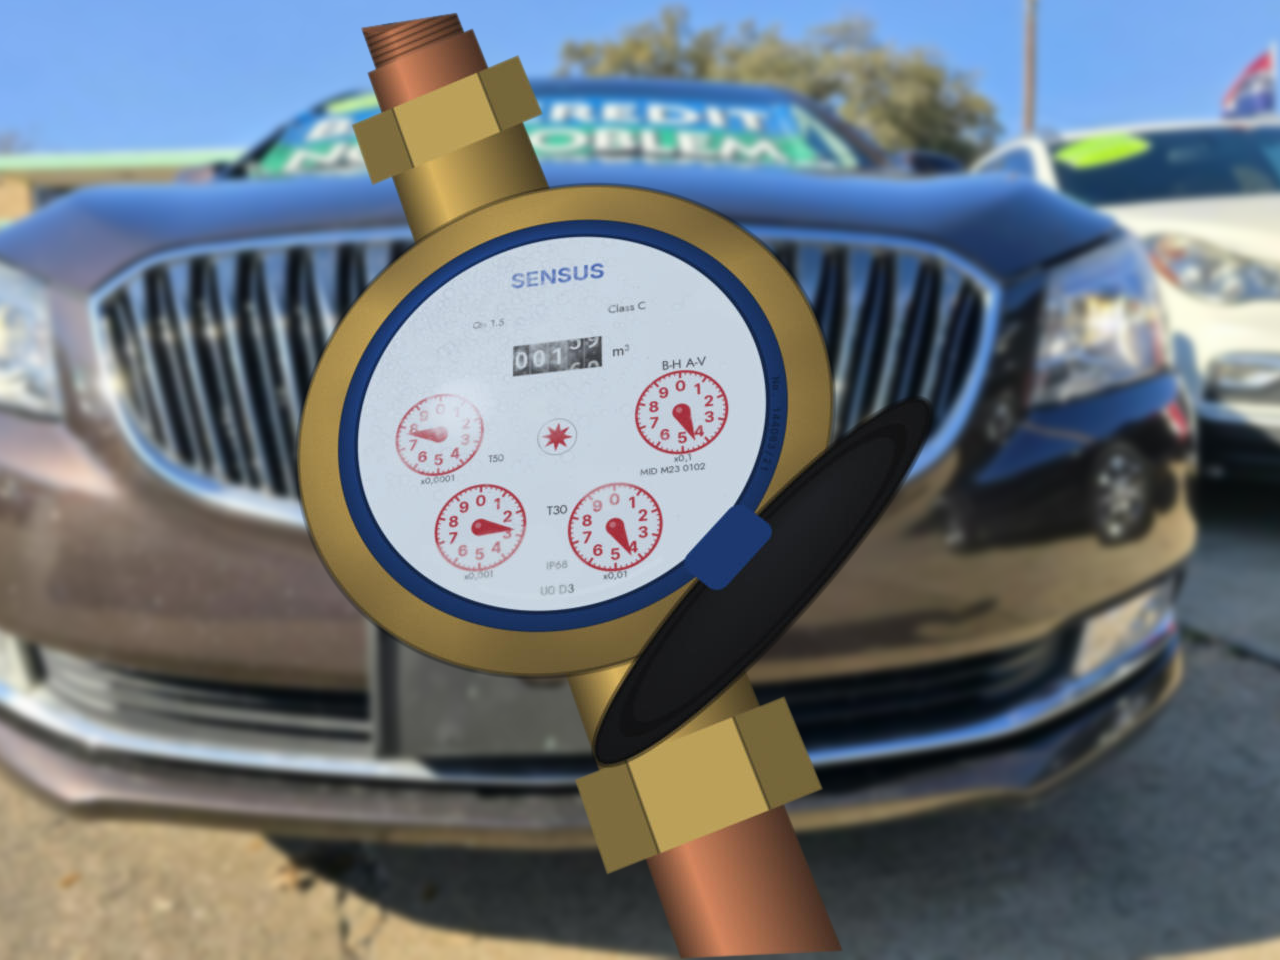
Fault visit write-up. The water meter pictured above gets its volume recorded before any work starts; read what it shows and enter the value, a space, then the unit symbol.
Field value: 159.4427 m³
